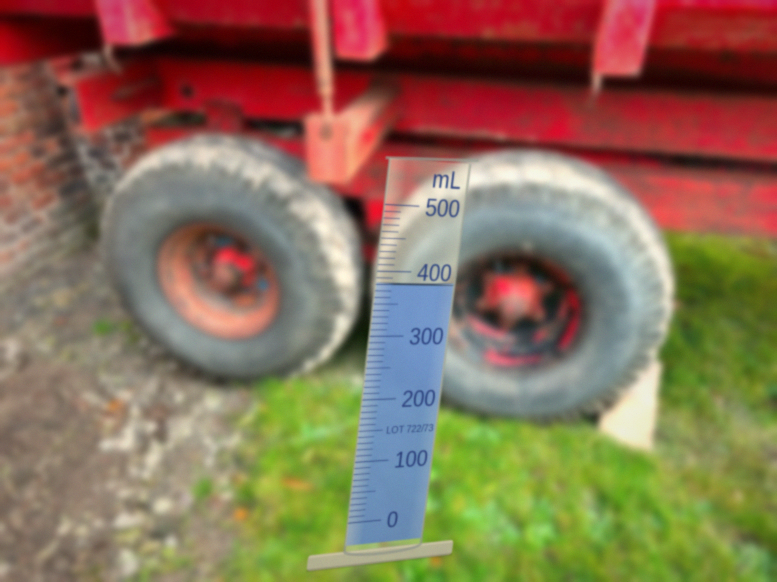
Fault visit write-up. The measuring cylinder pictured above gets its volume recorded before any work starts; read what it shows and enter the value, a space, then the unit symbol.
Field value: 380 mL
